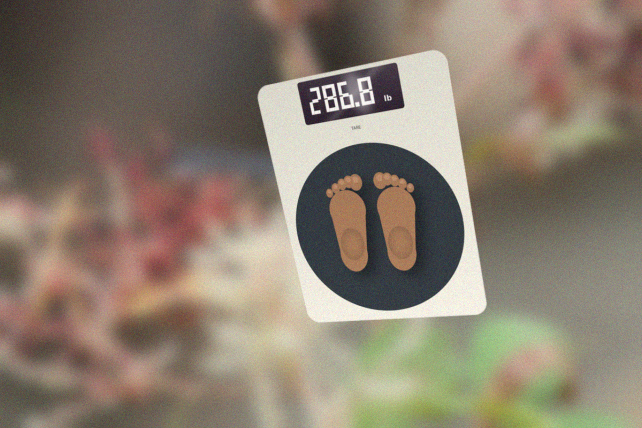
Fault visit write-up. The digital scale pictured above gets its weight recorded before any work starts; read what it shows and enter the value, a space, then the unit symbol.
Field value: 286.8 lb
